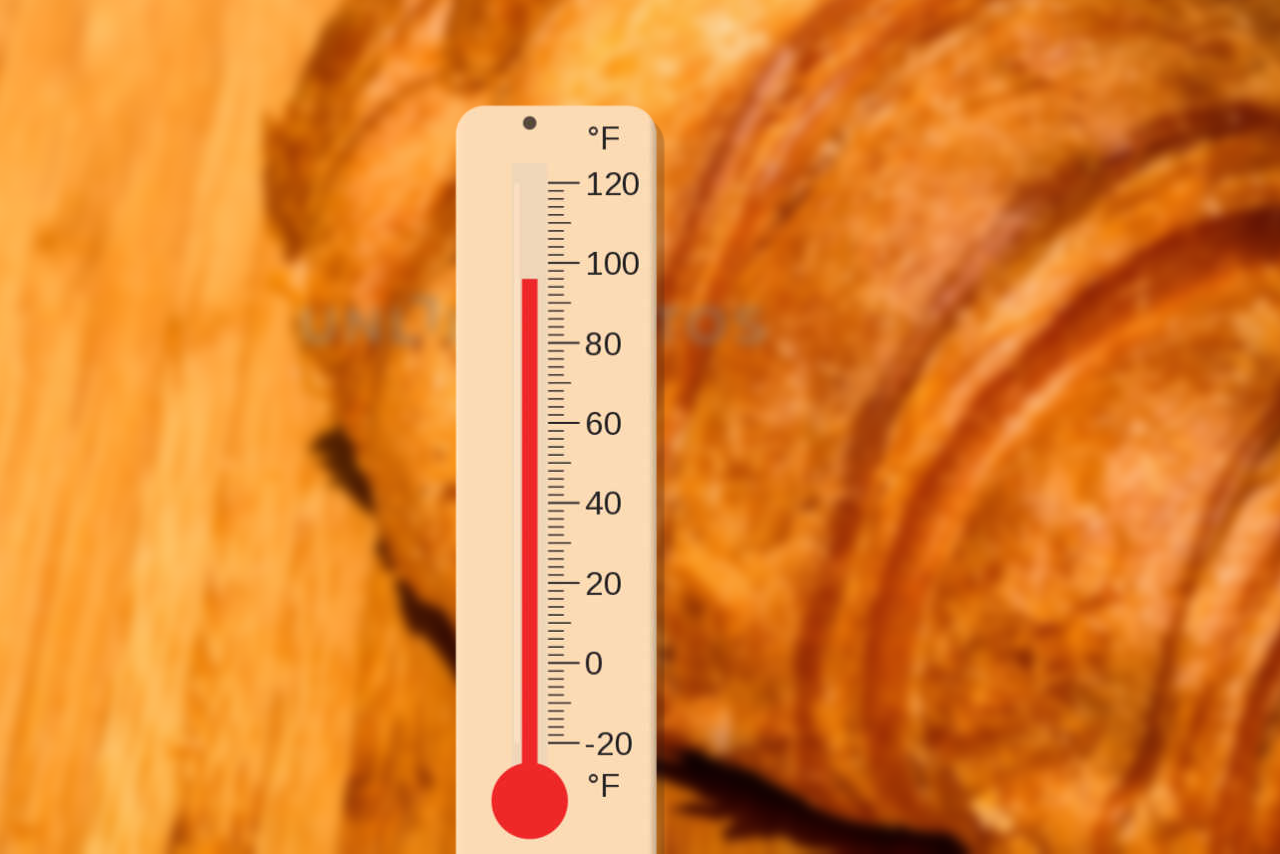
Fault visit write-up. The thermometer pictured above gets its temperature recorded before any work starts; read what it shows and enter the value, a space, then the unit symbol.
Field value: 96 °F
